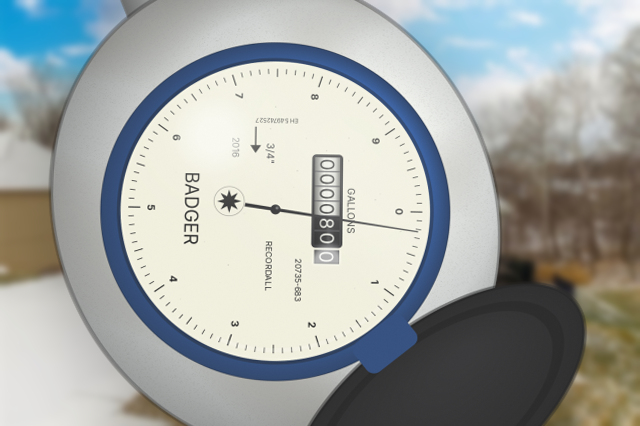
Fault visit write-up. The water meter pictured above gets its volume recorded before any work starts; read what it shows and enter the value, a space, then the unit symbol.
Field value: 800.2 gal
